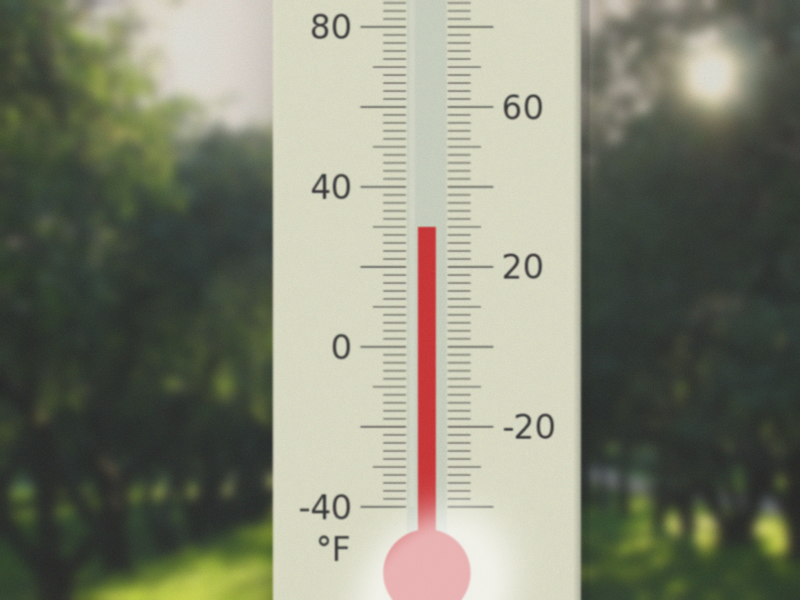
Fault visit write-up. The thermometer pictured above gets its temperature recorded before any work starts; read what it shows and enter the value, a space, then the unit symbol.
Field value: 30 °F
